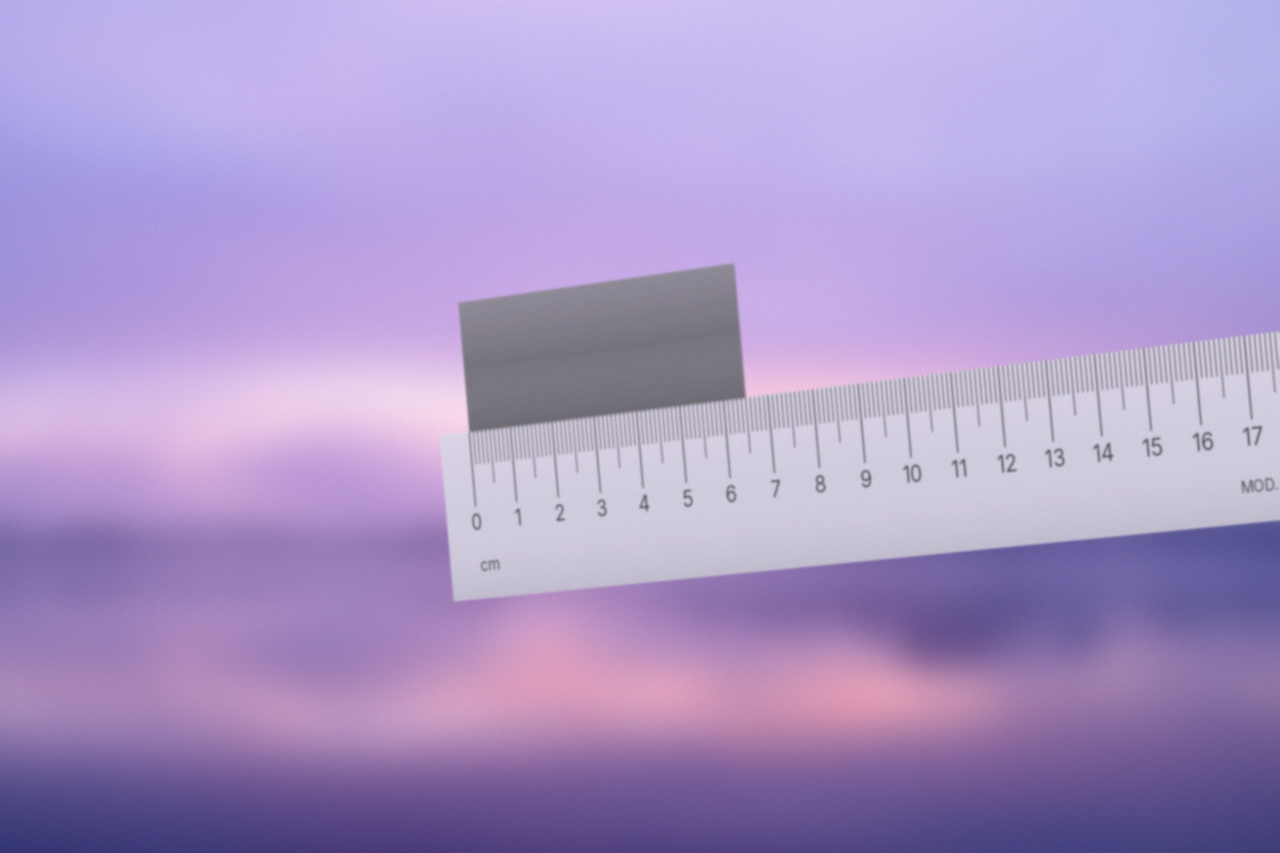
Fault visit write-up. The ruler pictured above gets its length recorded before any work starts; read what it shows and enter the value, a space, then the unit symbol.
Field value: 6.5 cm
